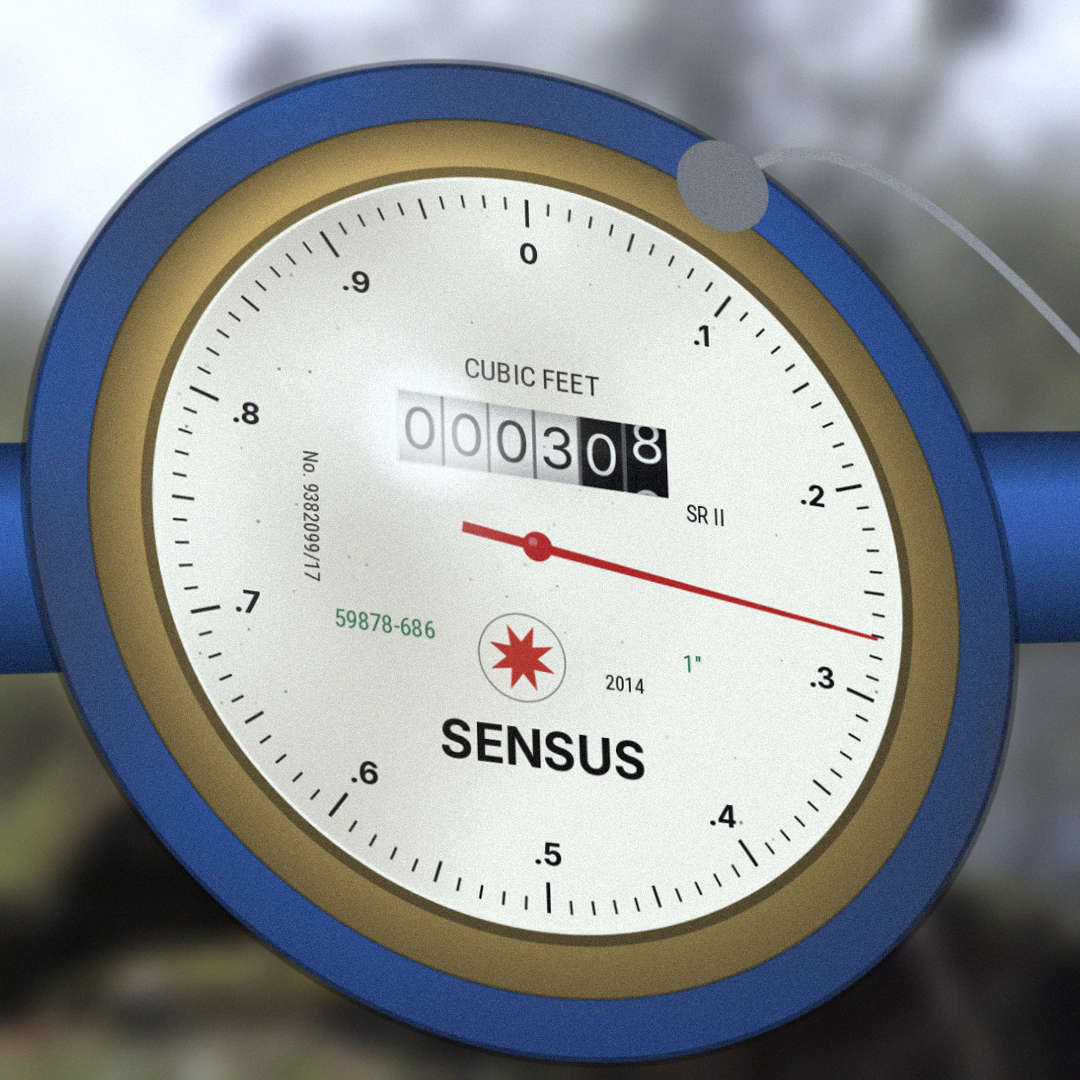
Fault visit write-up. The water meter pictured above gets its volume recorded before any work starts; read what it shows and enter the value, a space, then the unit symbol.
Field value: 308.27 ft³
